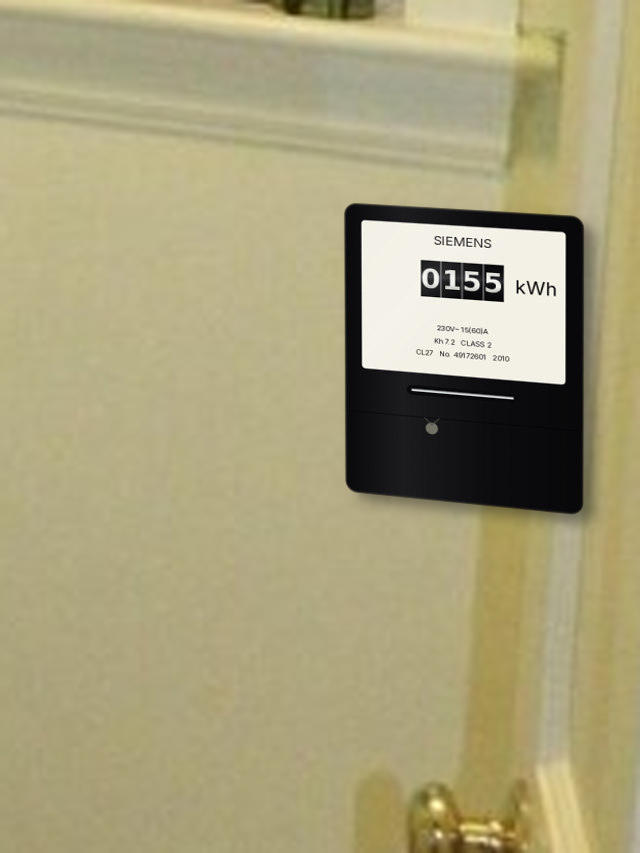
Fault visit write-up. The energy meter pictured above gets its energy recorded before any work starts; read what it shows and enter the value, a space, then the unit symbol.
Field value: 155 kWh
